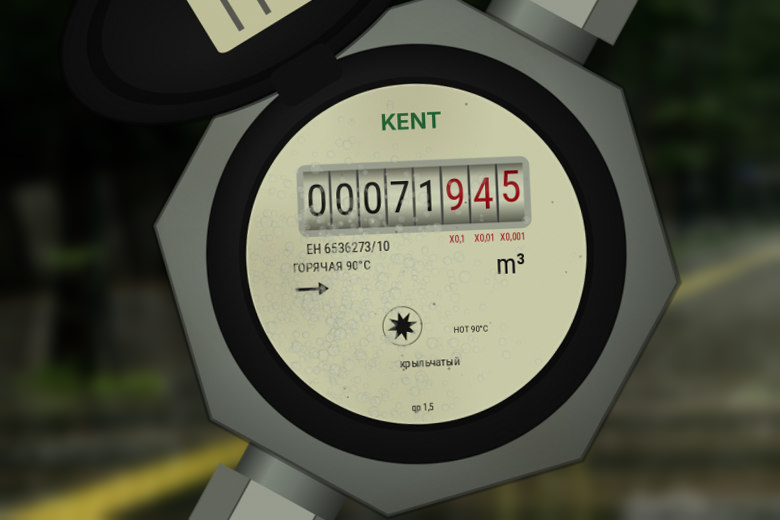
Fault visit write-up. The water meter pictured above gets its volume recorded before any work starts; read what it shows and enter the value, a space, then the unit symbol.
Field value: 71.945 m³
